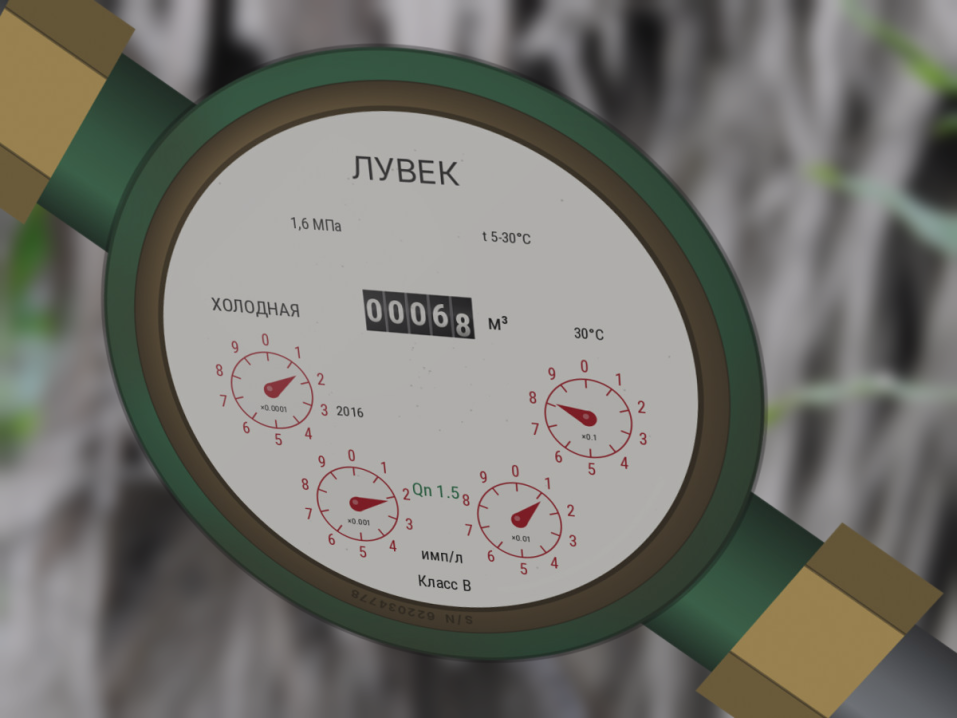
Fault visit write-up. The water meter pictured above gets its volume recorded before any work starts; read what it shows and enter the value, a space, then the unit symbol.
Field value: 67.8121 m³
